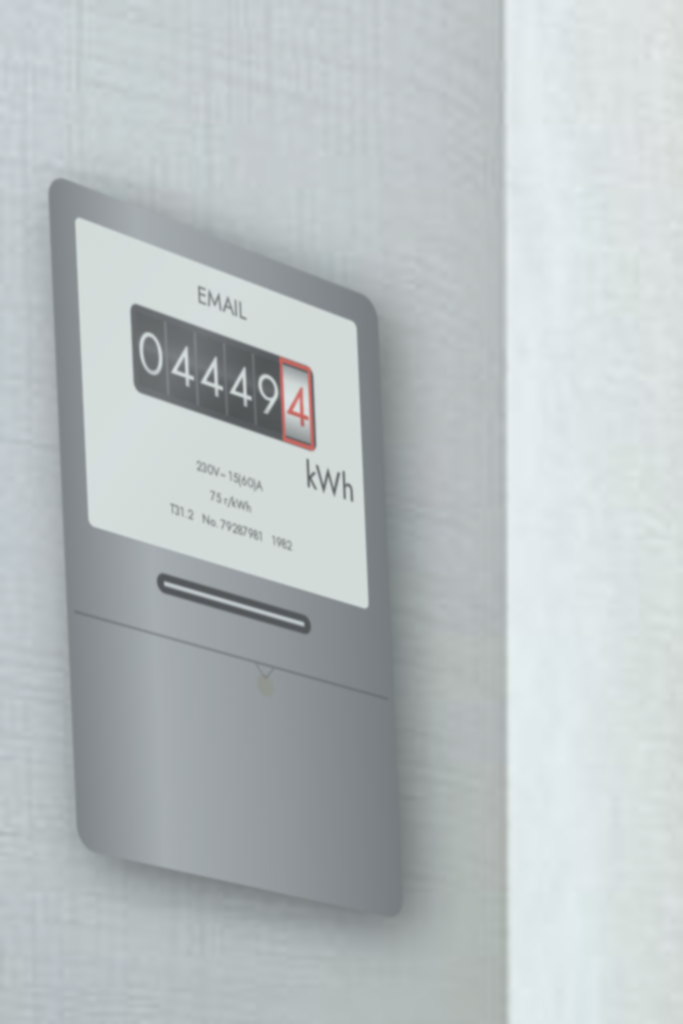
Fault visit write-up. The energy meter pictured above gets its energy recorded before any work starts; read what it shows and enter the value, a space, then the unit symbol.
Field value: 4449.4 kWh
